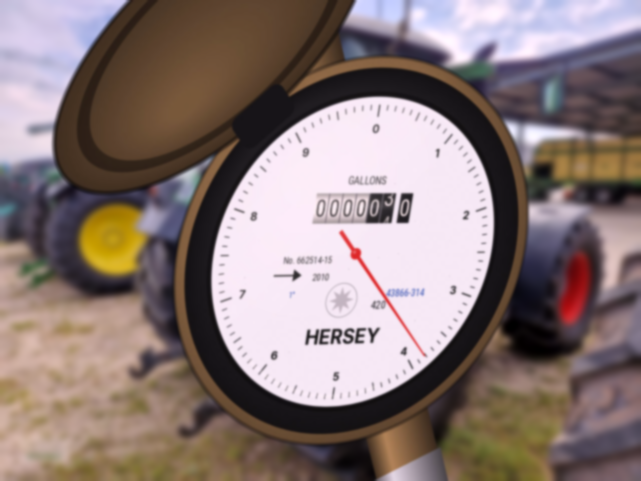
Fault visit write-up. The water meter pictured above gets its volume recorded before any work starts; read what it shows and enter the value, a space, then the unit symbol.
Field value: 33.8 gal
